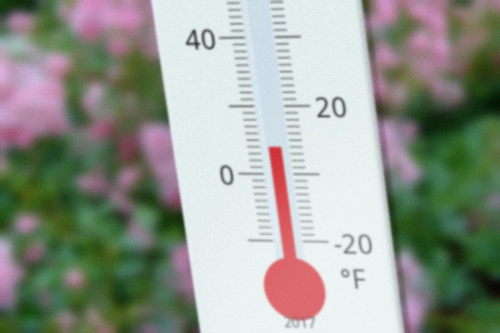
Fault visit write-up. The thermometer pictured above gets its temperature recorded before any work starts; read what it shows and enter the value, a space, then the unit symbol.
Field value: 8 °F
